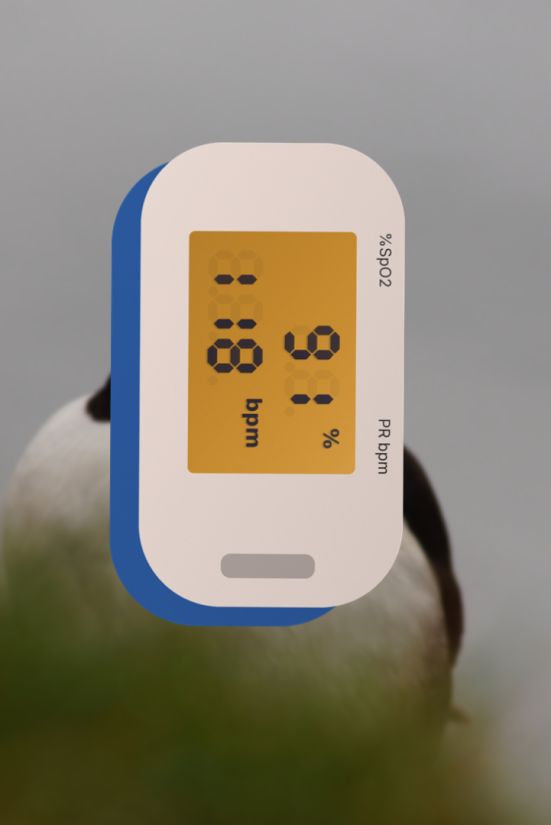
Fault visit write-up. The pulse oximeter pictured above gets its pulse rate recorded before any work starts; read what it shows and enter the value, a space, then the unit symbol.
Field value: 118 bpm
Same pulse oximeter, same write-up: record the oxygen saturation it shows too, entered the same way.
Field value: 91 %
